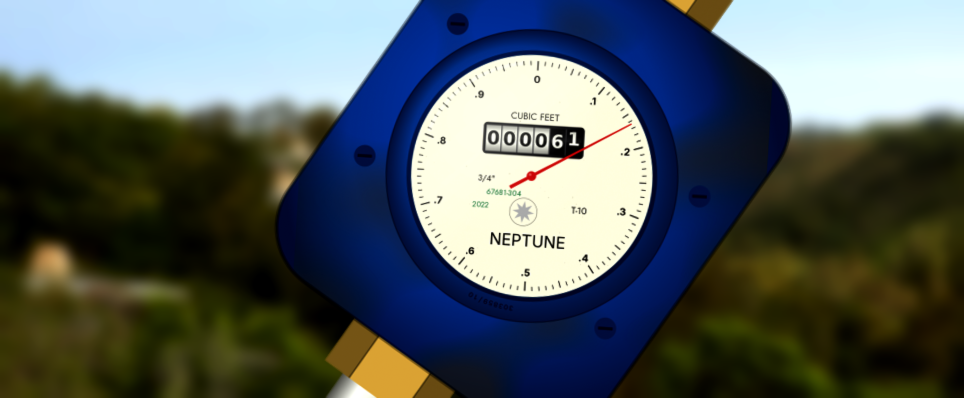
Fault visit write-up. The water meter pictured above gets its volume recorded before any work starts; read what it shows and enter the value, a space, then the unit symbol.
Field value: 61.16 ft³
